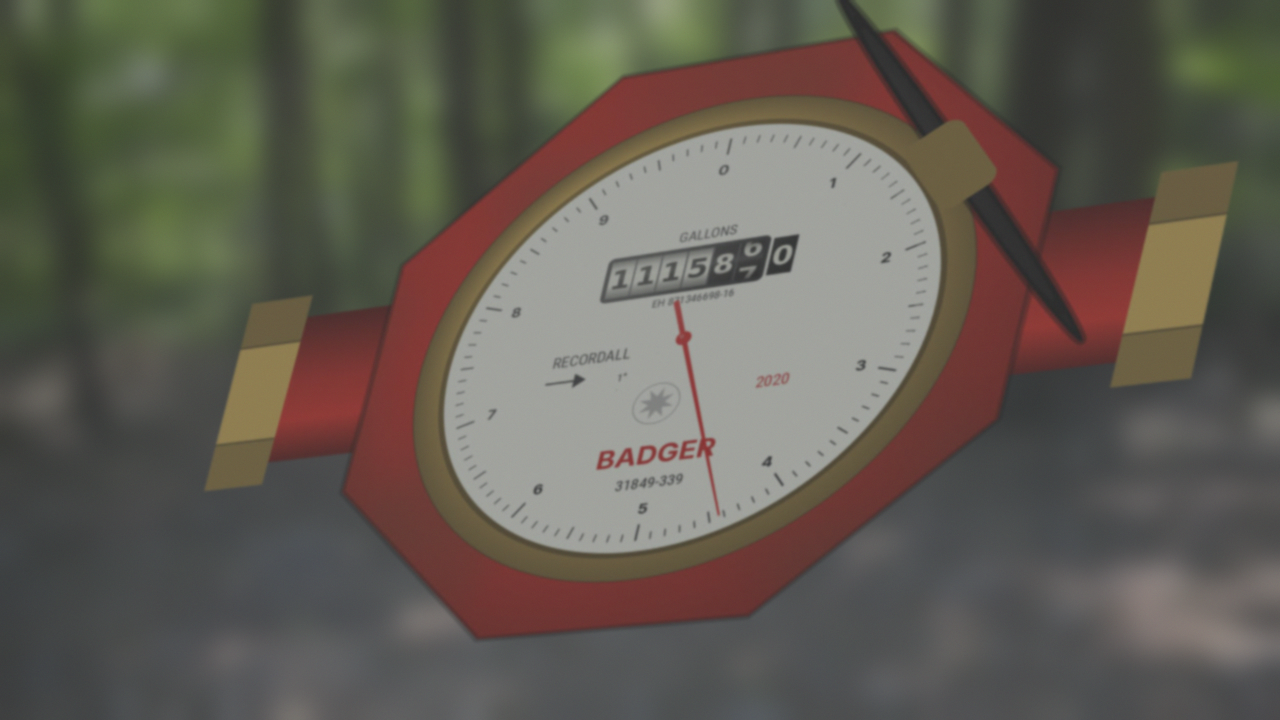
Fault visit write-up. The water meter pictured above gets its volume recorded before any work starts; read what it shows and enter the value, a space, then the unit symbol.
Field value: 1115864.4 gal
